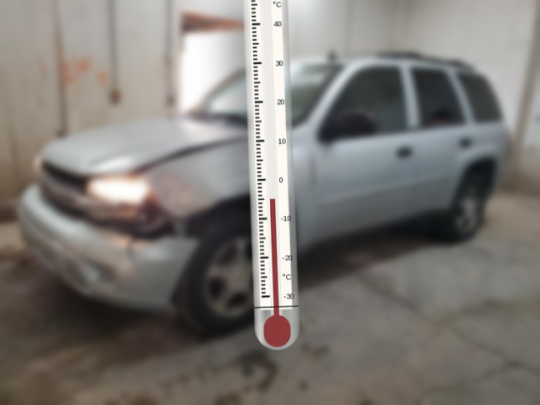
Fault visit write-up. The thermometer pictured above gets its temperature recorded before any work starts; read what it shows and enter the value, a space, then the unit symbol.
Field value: -5 °C
